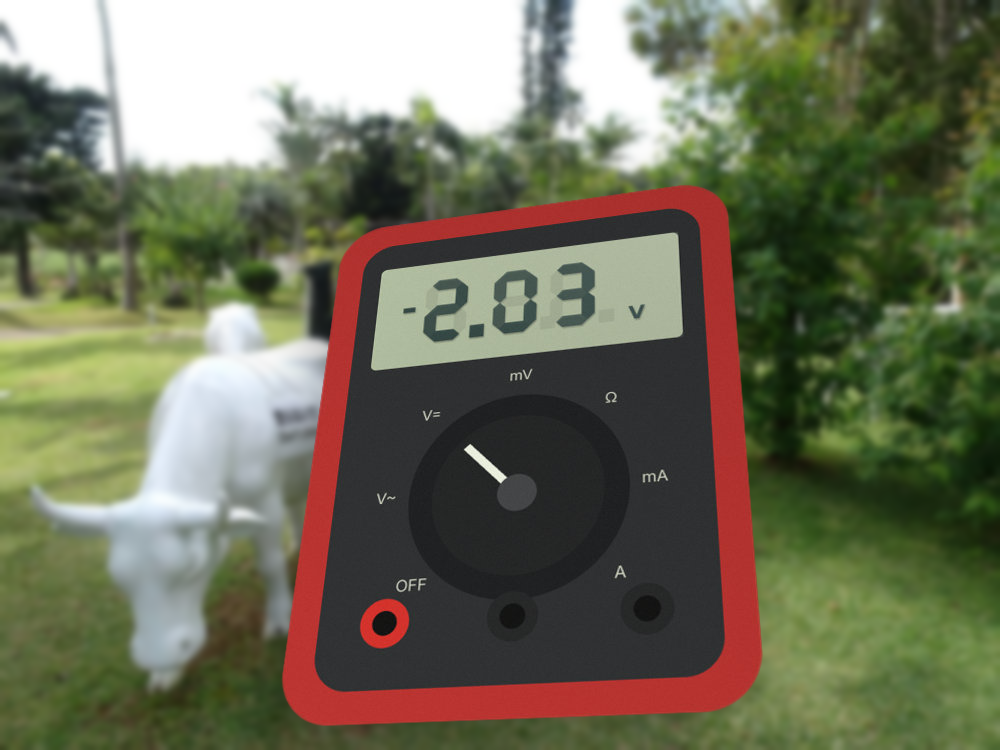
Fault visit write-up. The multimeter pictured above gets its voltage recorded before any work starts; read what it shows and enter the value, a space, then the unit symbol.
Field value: -2.03 V
